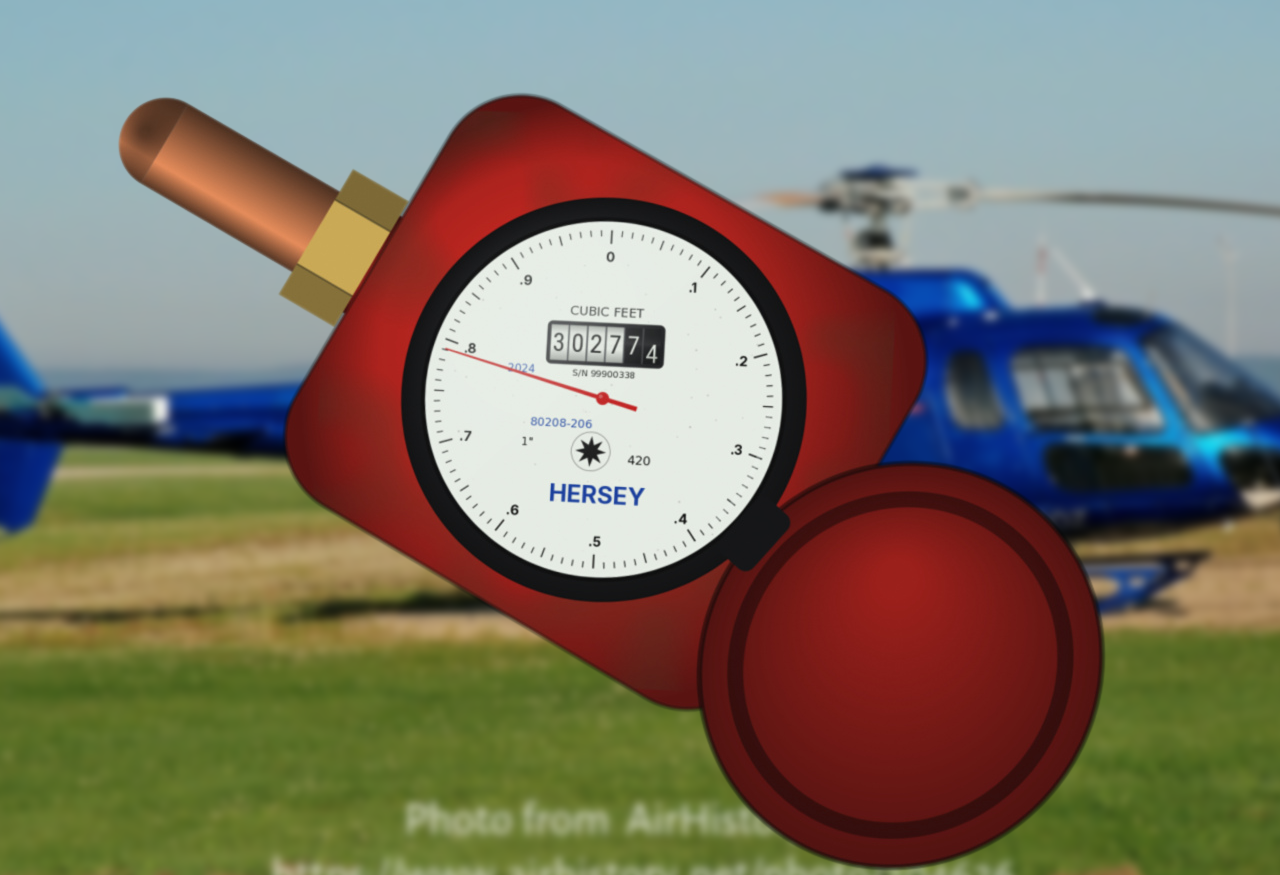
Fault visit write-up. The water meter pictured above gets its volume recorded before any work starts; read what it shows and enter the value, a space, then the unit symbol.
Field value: 302773.79 ft³
